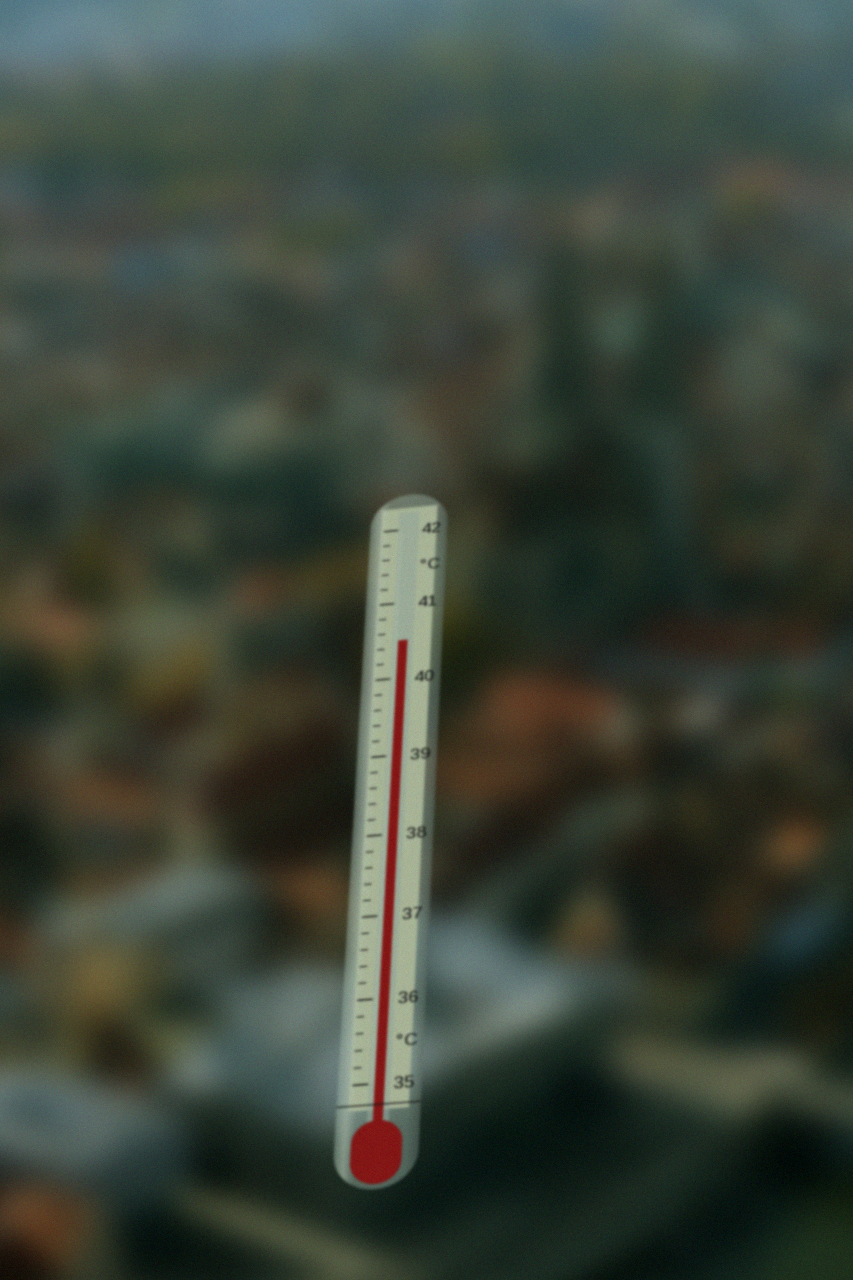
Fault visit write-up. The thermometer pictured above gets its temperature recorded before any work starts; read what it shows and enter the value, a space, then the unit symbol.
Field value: 40.5 °C
